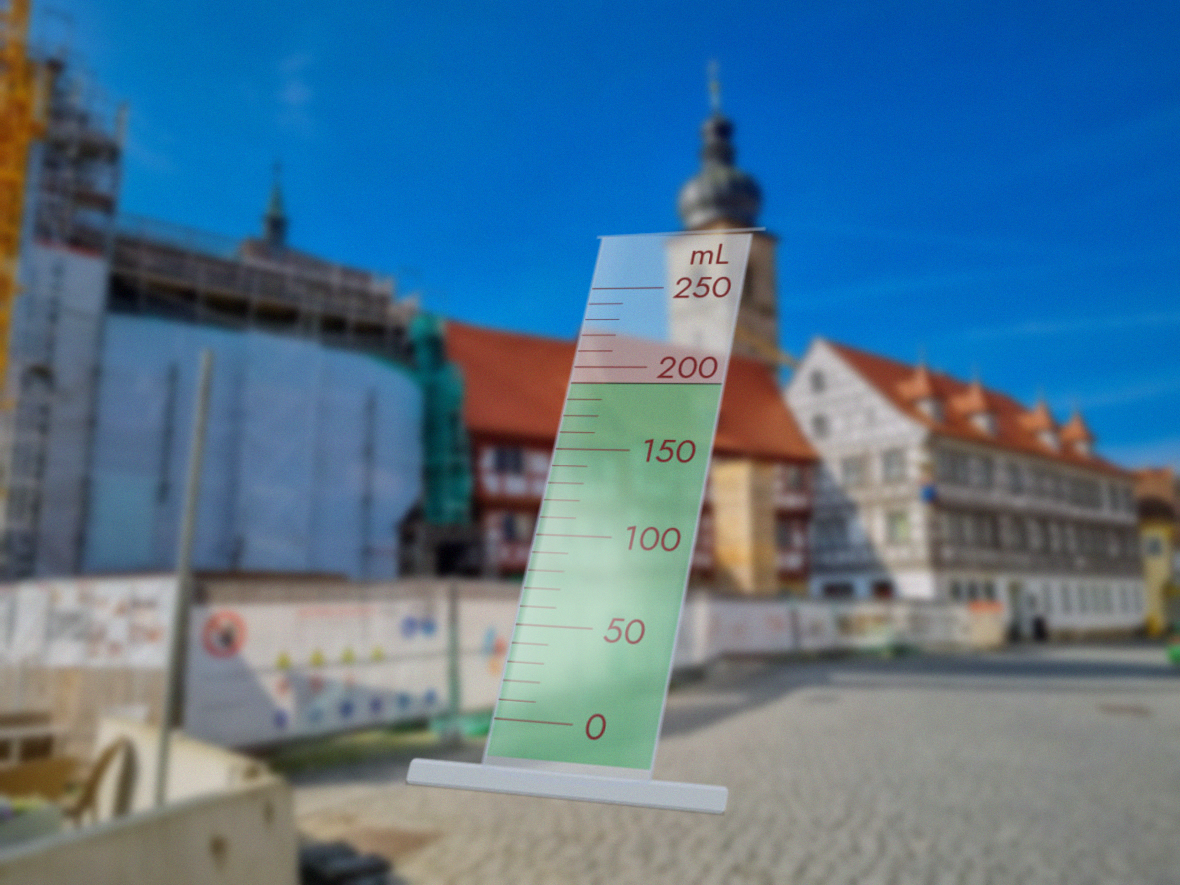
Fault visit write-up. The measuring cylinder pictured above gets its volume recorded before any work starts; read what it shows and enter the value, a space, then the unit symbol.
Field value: 190 mL
